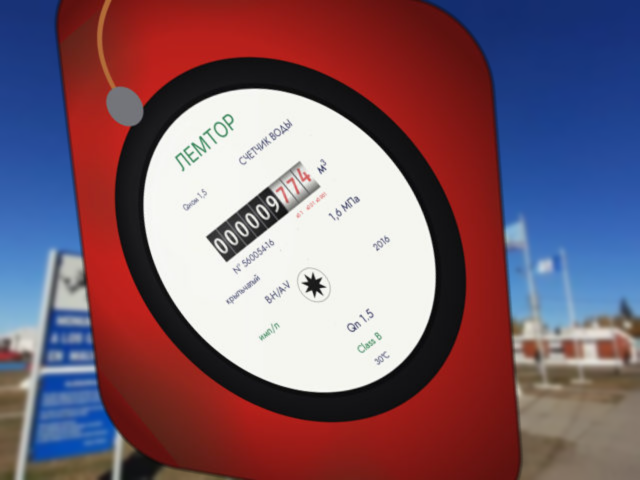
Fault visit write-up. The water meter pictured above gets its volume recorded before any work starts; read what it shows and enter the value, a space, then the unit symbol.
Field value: 9.774 m³
